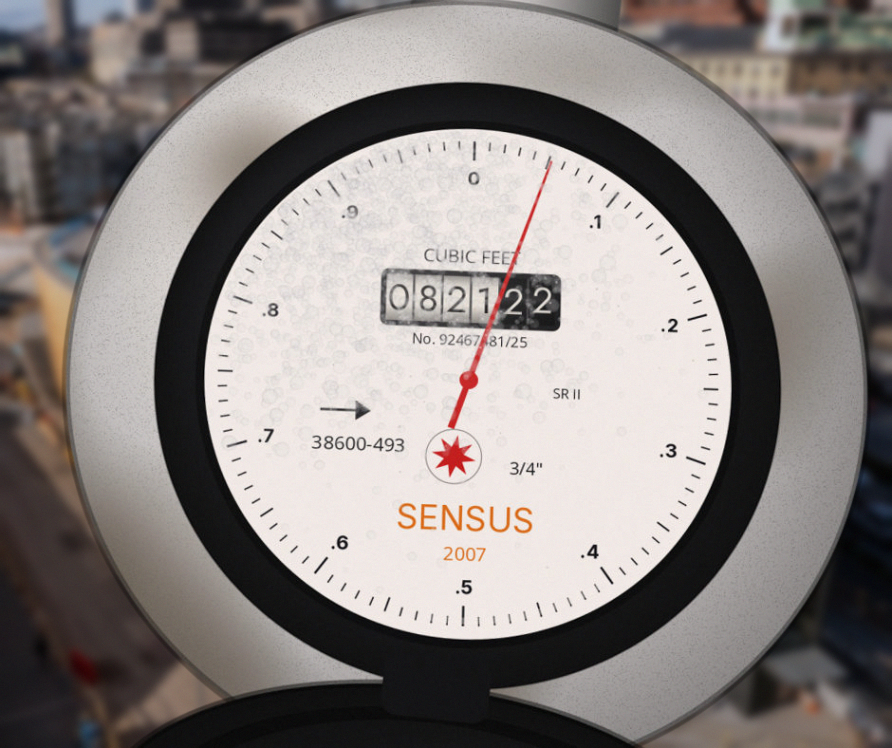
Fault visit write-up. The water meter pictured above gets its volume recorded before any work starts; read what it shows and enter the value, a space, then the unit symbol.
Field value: 82122.05 ft³
